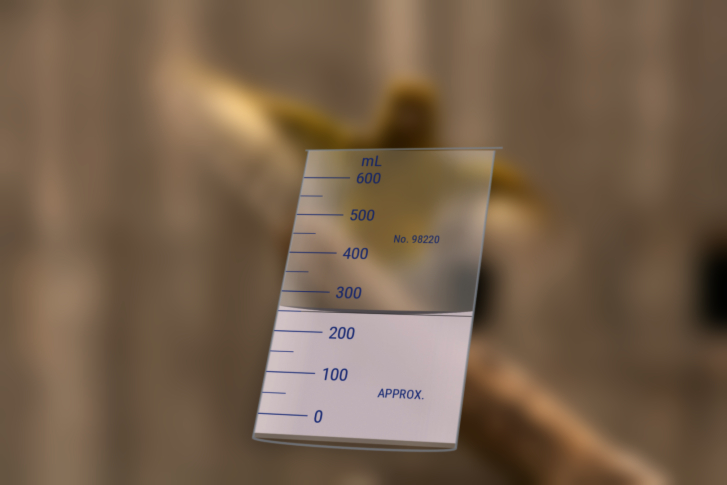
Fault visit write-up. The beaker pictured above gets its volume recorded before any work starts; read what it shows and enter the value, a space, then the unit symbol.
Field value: 250 mL
